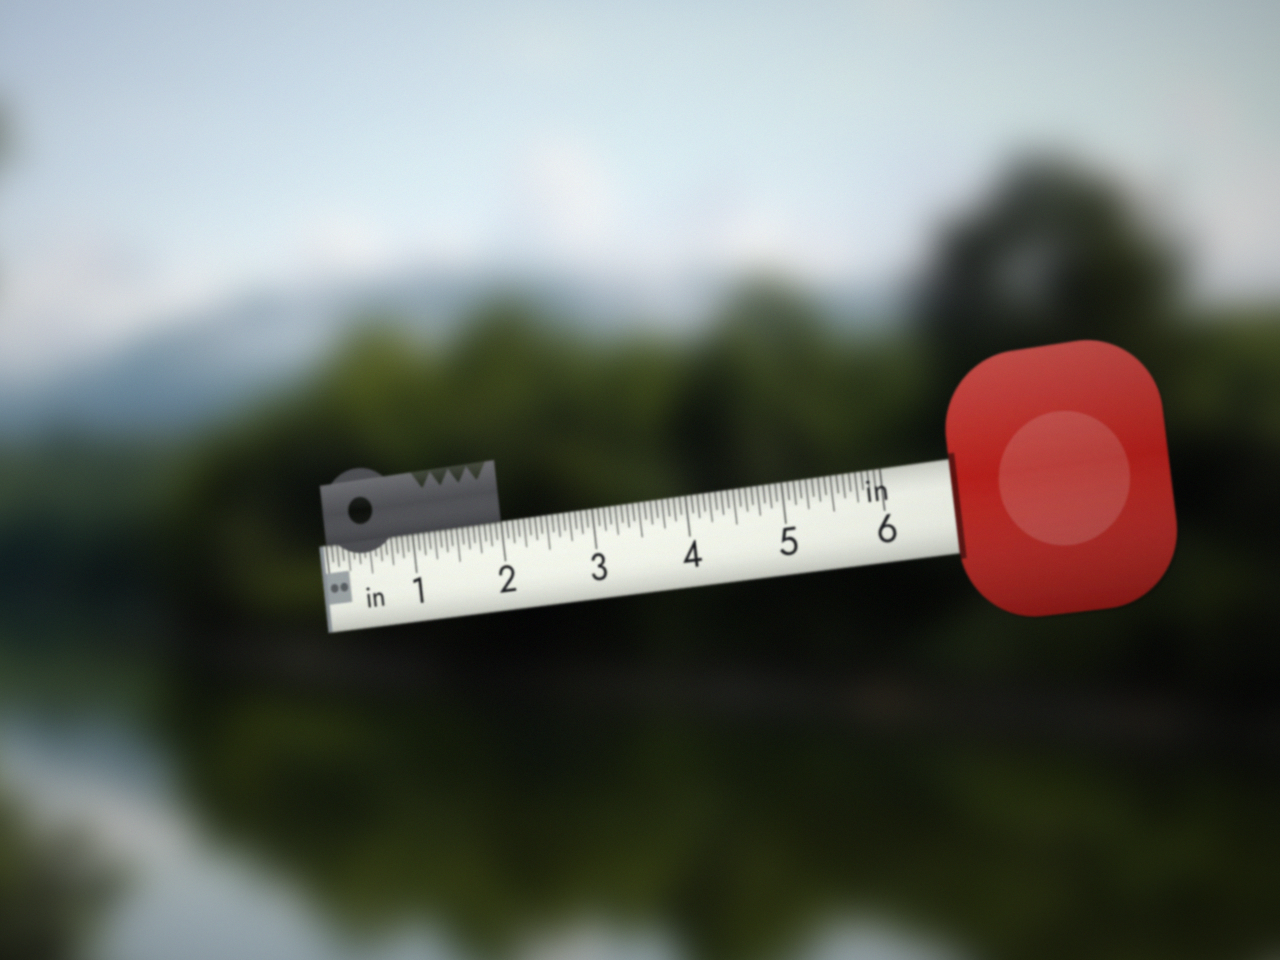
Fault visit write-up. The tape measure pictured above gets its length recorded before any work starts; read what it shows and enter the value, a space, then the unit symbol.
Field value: 2 in
